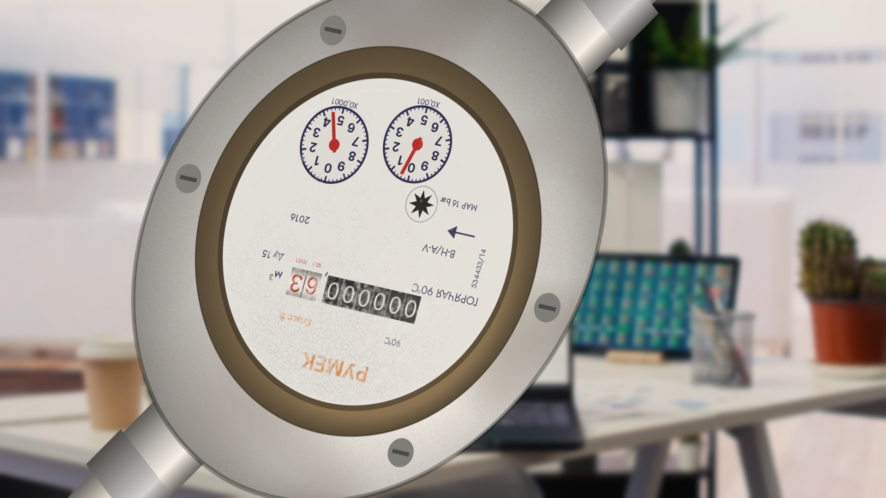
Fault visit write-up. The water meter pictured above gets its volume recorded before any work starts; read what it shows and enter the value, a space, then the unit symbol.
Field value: 0.6304 m³
